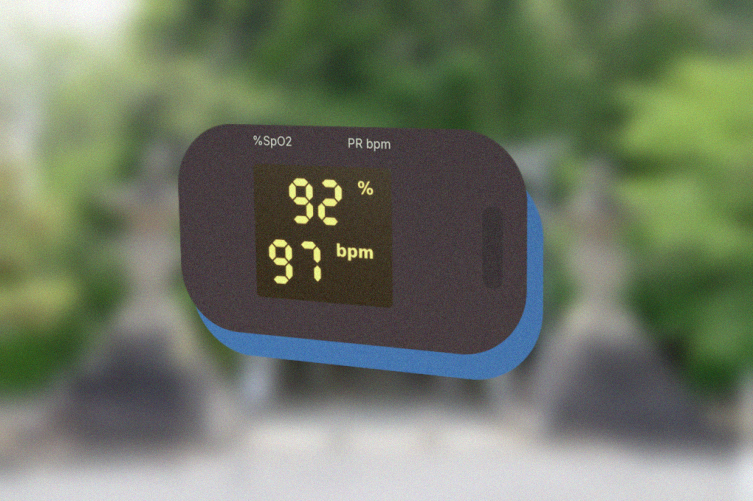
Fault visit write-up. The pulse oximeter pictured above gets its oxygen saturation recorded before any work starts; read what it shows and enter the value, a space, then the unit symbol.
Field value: 92 %
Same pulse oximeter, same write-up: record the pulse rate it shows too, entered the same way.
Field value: 97 bpm
